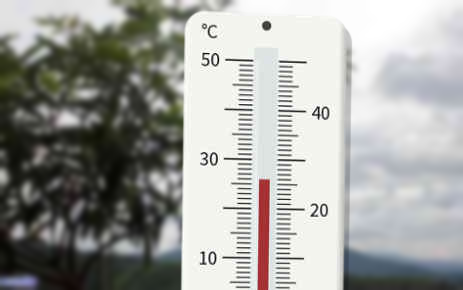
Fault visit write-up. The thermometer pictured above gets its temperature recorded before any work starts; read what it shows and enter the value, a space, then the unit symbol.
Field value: 26 °C
